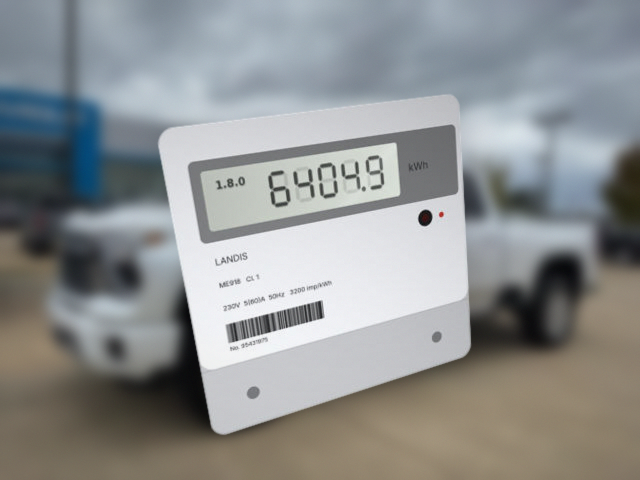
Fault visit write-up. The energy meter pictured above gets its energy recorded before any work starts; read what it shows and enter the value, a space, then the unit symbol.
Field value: 6404.9 kWh
